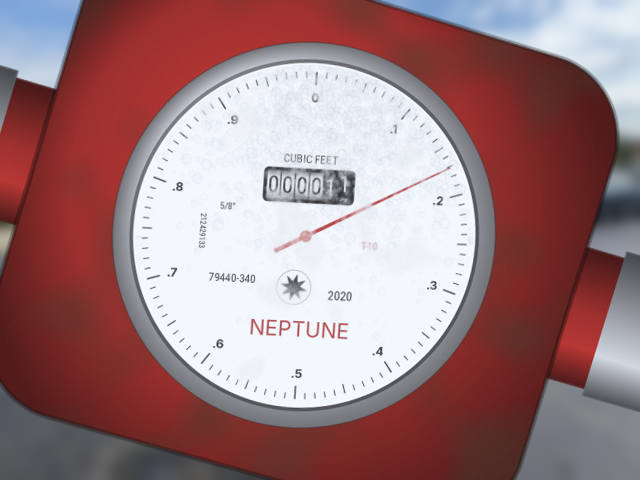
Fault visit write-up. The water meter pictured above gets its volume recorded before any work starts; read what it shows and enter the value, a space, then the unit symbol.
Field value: 11.17 ft³
